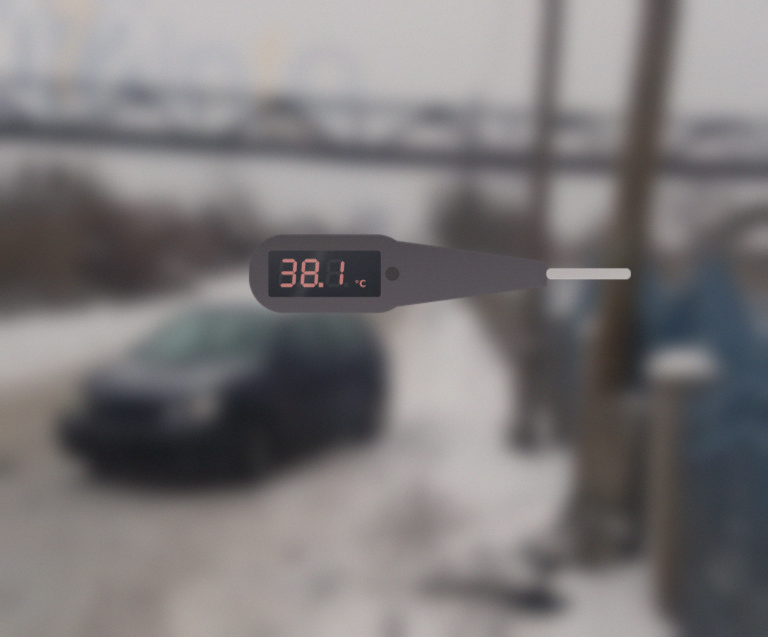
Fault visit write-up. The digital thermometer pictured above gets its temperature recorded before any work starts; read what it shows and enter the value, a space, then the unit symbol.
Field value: 38.1 °C
